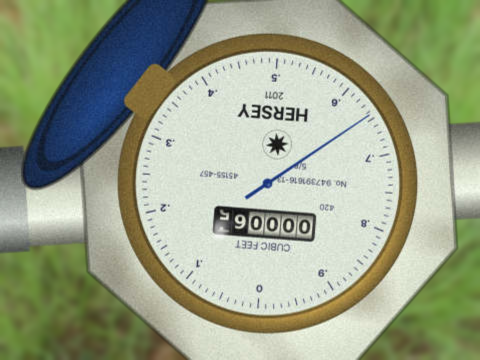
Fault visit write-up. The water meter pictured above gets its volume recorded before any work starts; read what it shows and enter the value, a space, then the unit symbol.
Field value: 64.64 ft³
